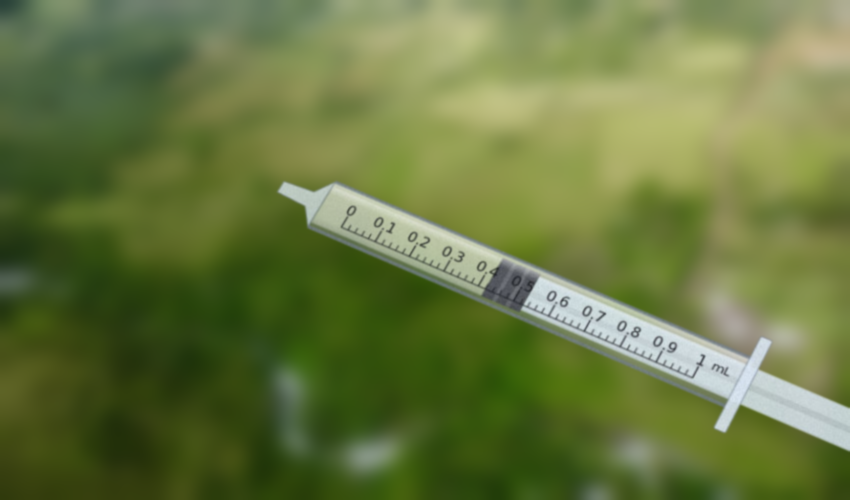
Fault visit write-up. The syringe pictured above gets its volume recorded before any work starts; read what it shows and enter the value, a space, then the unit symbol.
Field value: 0.42 mL
